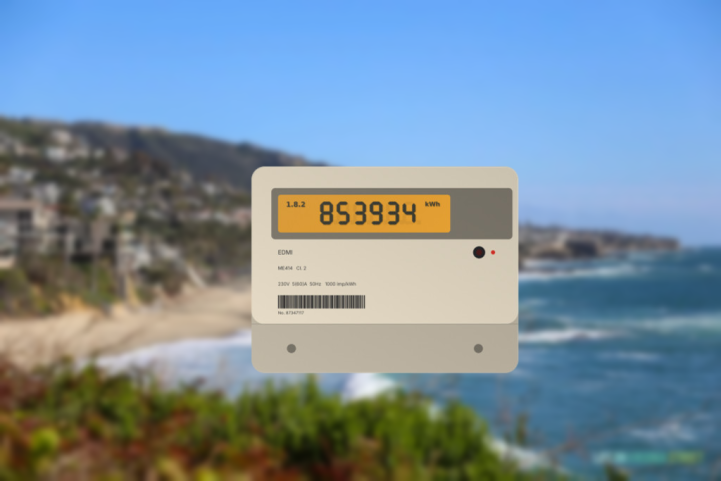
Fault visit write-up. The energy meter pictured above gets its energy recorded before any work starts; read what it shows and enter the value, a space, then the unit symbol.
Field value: 853934 kWh
